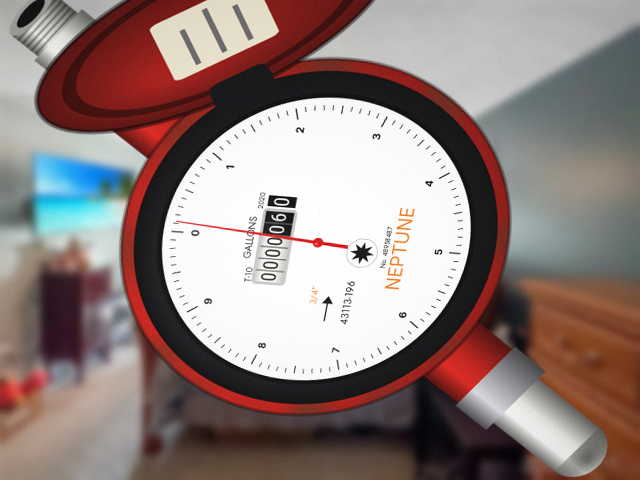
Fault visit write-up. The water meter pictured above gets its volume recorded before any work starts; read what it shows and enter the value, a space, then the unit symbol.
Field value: 60.1 gal
